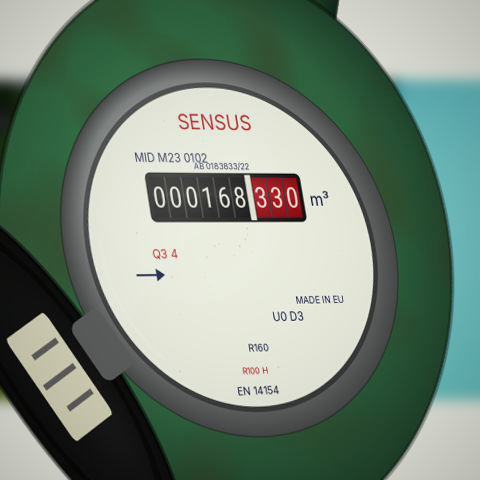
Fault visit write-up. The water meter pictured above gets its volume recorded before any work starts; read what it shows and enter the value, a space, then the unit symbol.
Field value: 168.330 m³
